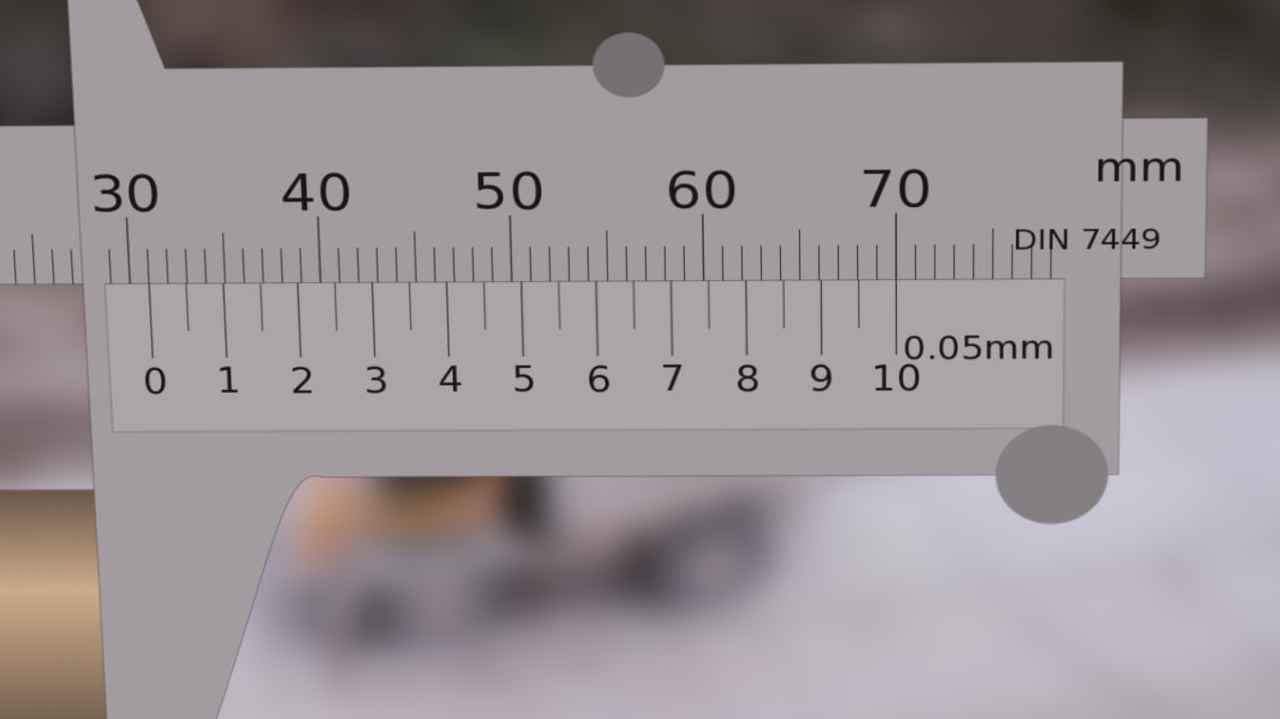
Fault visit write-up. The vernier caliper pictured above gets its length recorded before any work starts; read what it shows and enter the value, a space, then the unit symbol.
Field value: 31.0 mm
